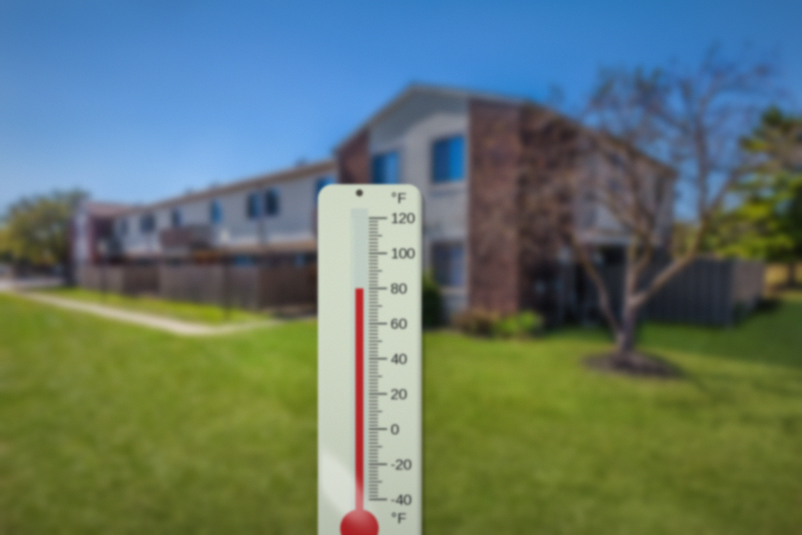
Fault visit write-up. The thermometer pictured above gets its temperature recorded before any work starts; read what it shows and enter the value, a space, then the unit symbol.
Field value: 80 °F
